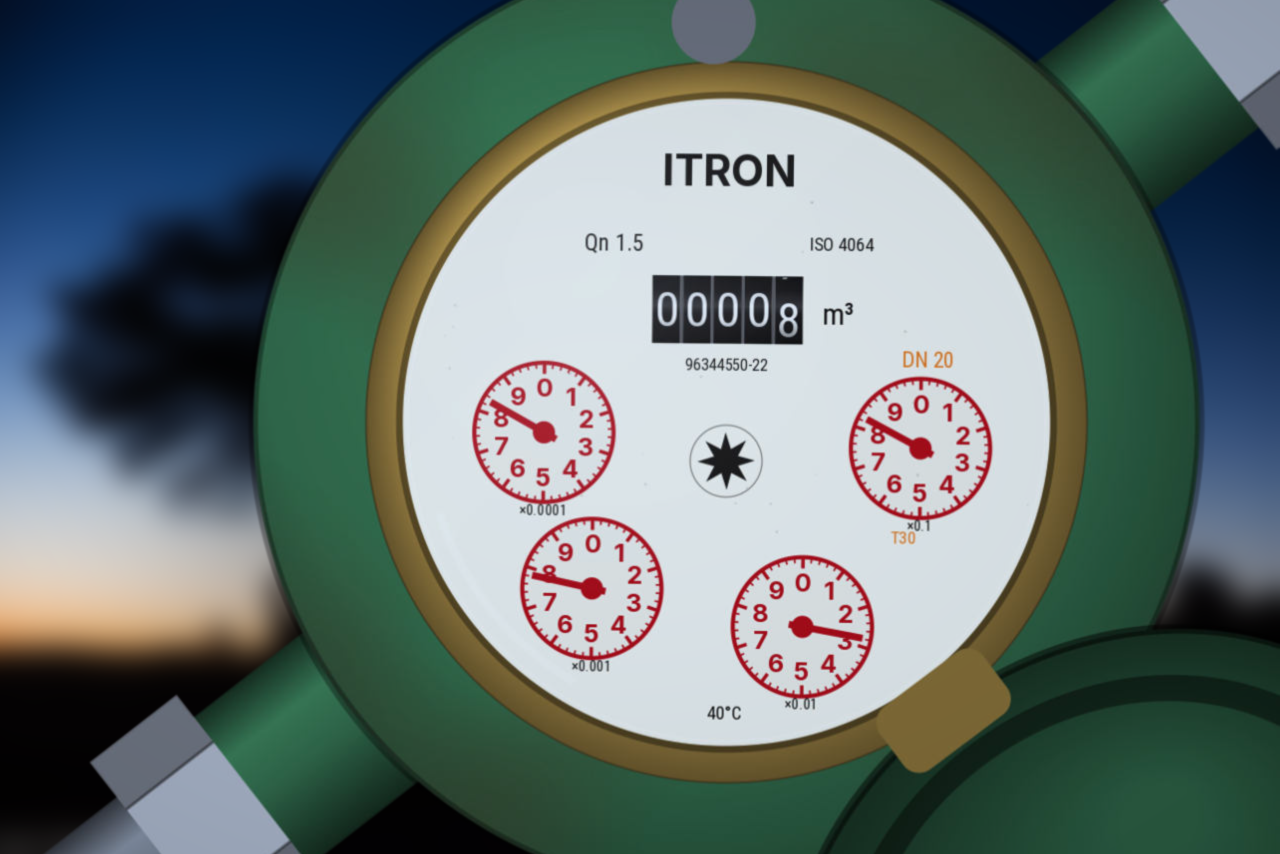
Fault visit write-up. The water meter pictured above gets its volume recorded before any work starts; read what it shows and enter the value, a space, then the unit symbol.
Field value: 7.8278 m³
